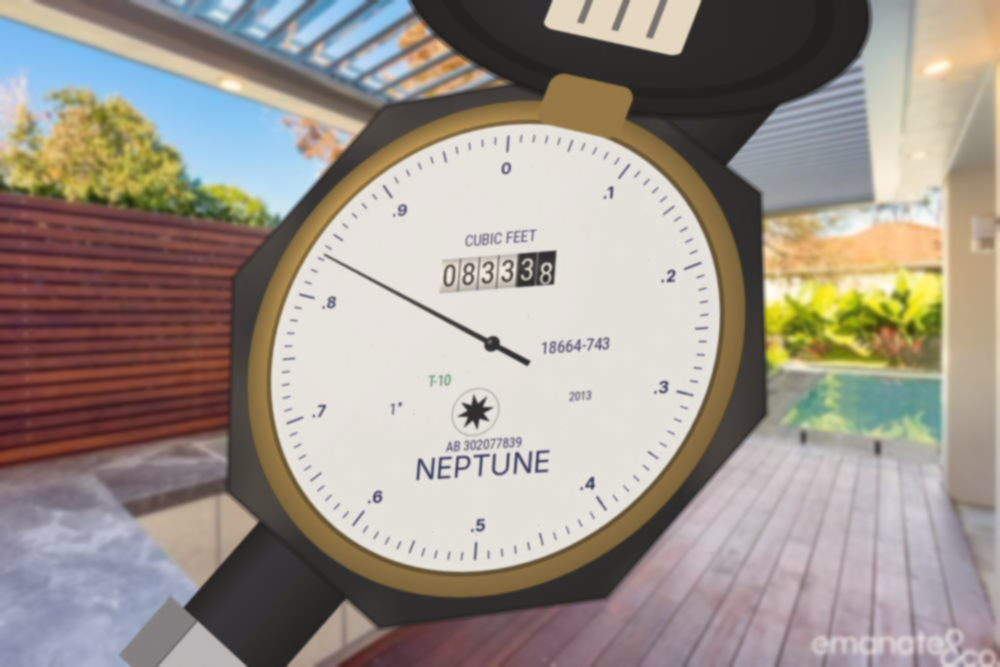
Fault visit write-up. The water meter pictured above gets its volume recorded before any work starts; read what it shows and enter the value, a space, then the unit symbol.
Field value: 83337.83 ft³
